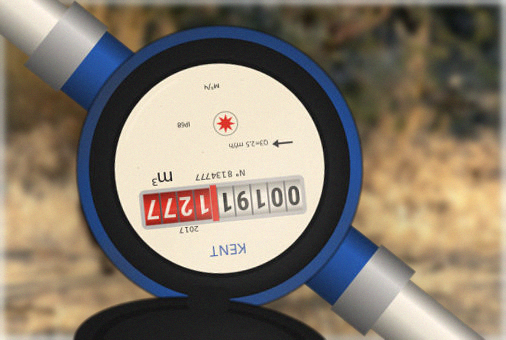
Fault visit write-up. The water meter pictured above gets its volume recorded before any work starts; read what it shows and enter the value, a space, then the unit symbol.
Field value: 191.1277 m³
